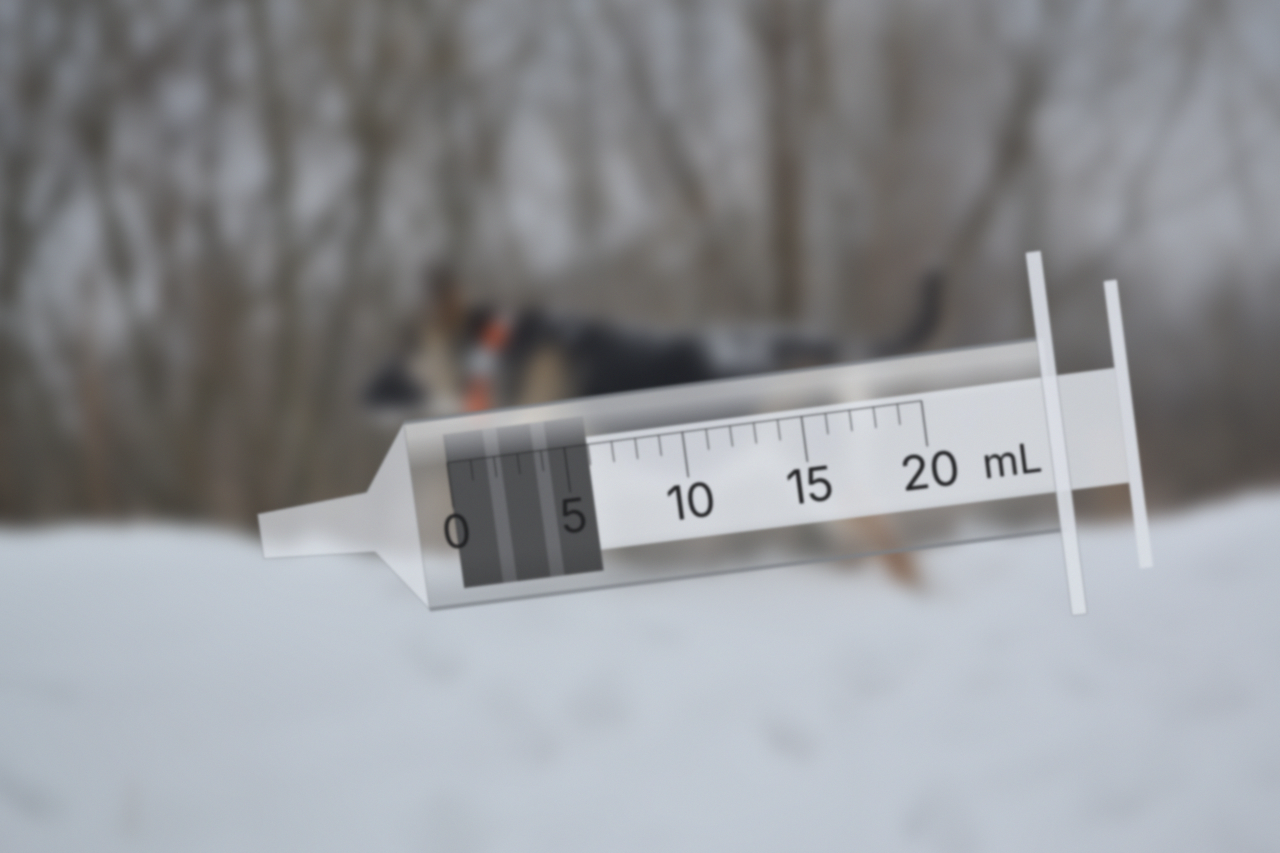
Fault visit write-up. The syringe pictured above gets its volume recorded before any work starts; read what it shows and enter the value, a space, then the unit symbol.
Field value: 0 mL
